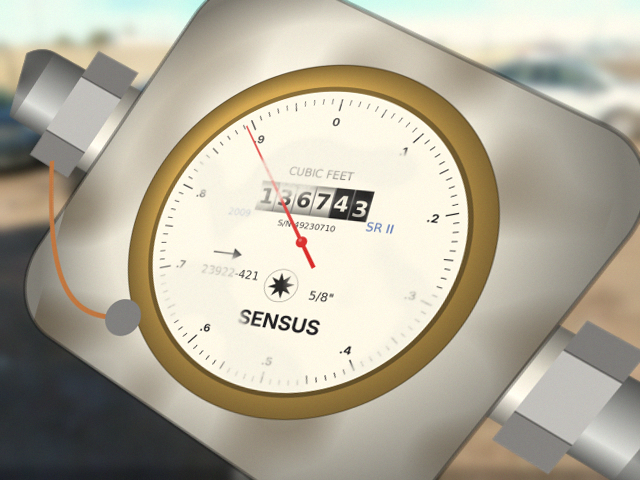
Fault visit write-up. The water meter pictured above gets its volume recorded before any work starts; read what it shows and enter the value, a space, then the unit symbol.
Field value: 136742.89 ft³
